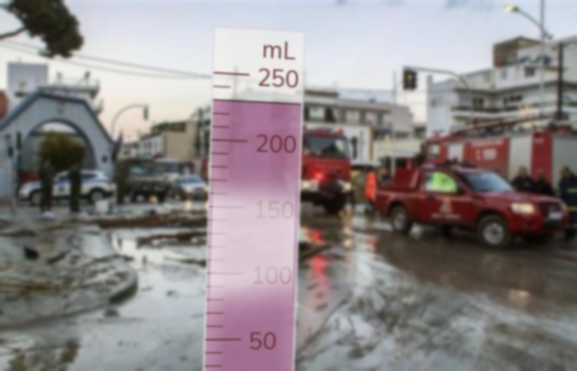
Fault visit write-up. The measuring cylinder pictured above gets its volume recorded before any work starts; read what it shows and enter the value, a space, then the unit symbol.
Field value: 230 mL
